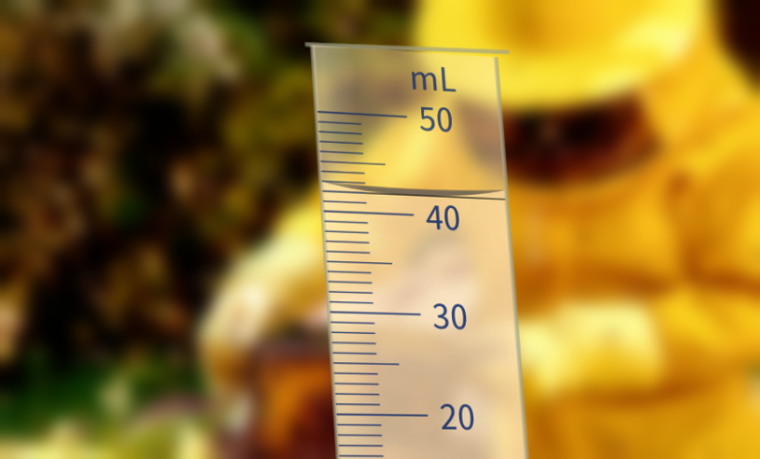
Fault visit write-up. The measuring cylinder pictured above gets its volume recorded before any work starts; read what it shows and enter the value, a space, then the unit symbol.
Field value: 42 mL
